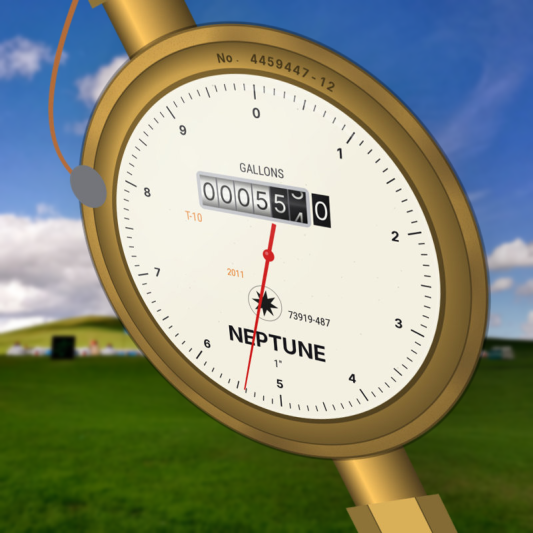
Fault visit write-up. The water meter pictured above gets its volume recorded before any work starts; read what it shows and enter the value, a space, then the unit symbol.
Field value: 5535.4 gal
